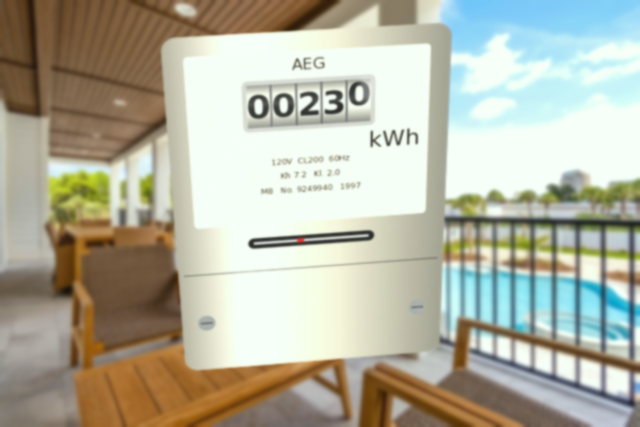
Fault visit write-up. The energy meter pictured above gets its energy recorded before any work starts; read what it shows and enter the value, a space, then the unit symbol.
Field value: 230 kWh
